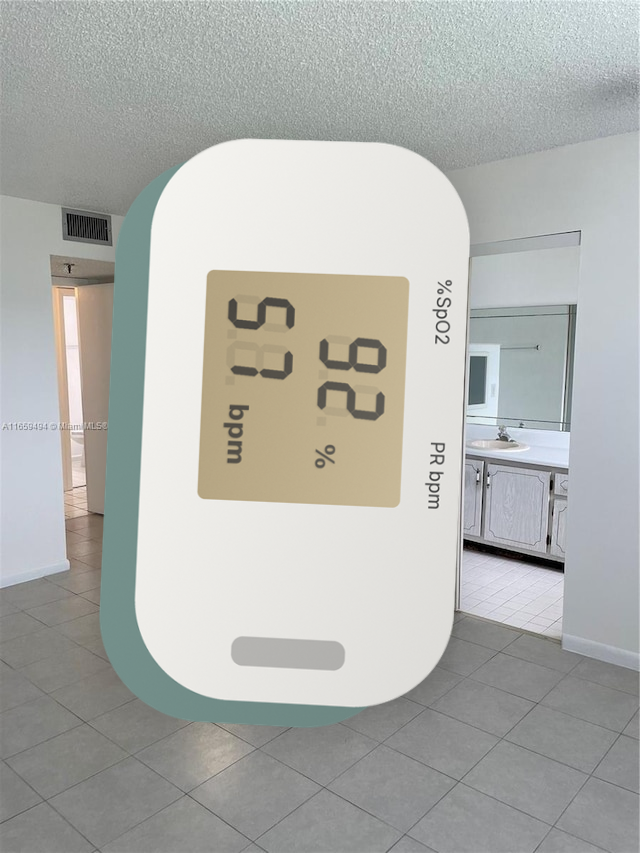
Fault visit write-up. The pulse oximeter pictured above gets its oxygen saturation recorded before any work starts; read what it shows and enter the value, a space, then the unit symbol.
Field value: 92 %
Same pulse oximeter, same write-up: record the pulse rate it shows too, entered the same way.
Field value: 57 bpm
